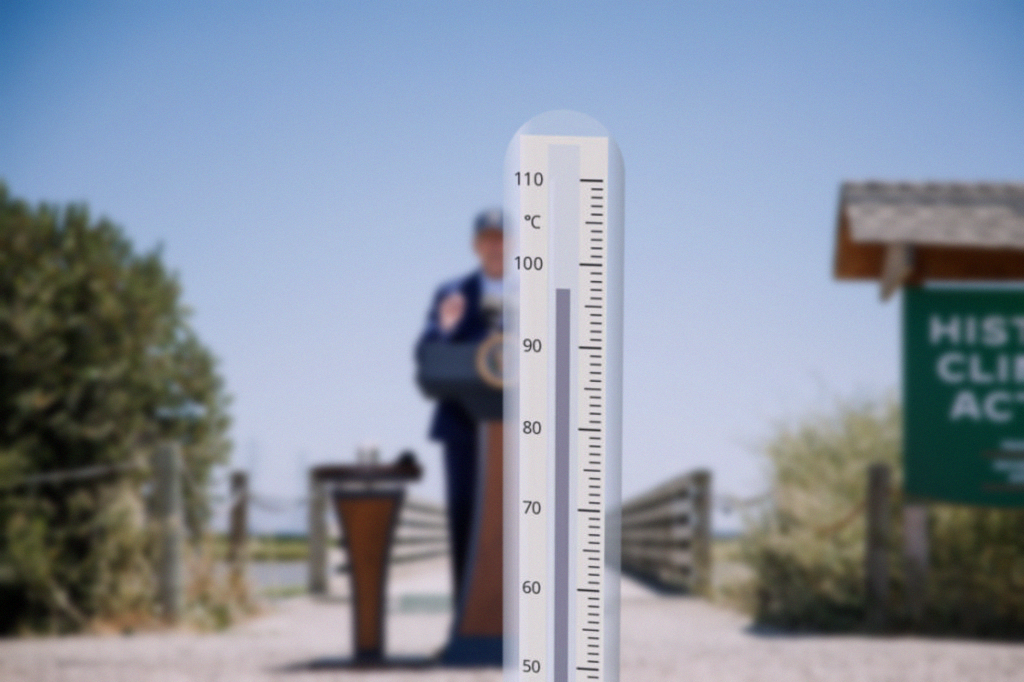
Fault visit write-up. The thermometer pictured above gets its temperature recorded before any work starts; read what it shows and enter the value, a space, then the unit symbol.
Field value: 97 °C
